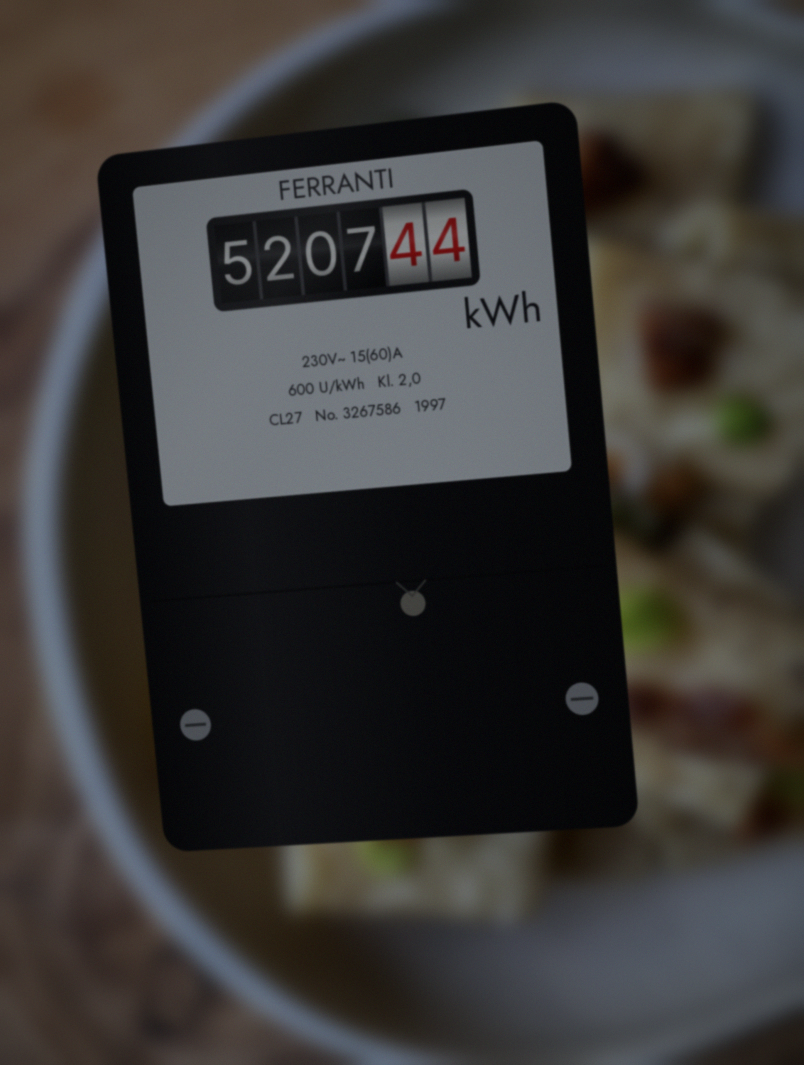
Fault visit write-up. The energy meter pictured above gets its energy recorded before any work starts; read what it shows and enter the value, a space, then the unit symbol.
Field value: 5207.44 kWh
